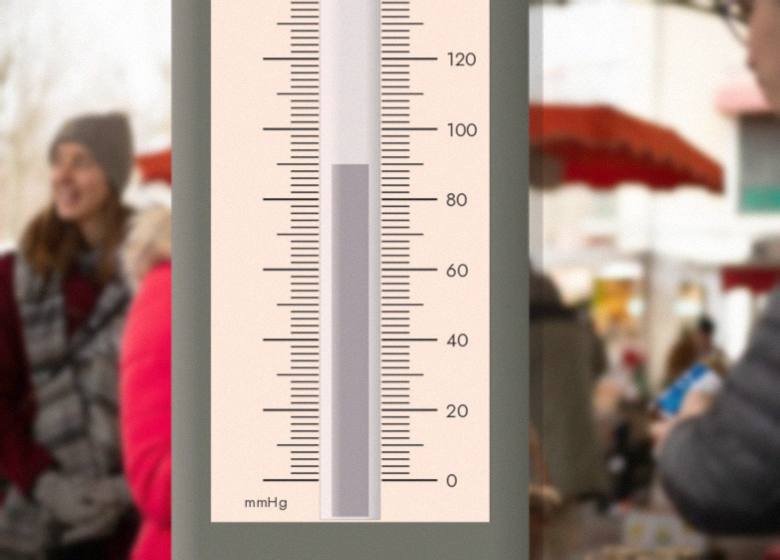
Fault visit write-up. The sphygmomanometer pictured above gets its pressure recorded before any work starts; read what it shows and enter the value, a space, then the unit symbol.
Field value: 90 mmHg
